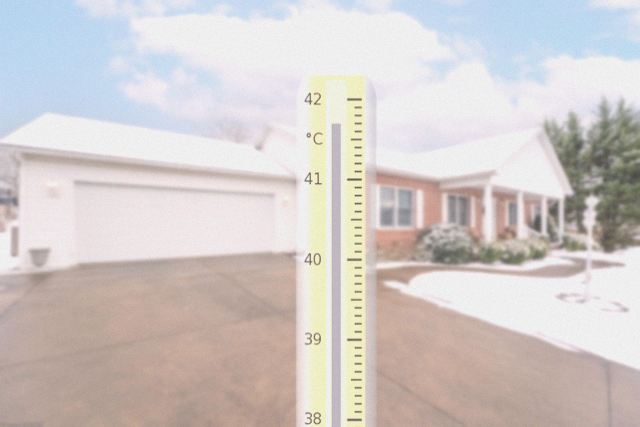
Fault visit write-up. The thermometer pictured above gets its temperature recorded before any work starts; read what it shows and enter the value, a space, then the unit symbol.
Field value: 41.7 °C
